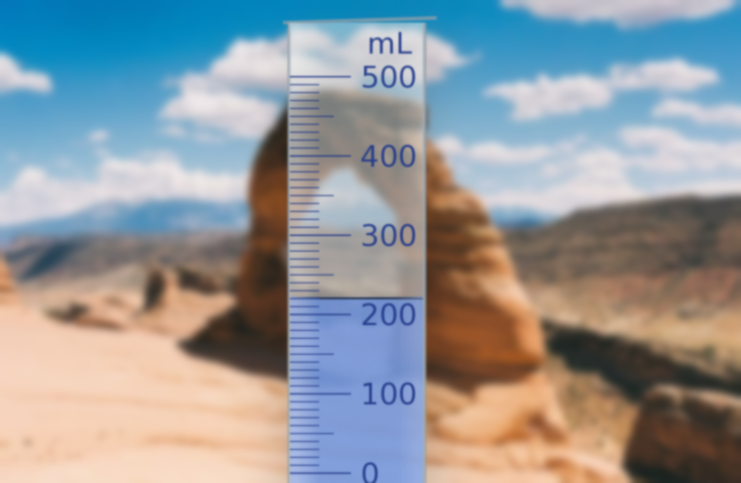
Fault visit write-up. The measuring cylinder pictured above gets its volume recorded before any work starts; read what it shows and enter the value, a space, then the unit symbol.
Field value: 220 mL
